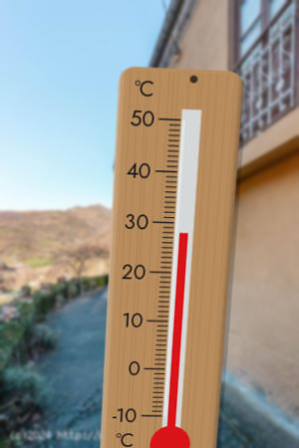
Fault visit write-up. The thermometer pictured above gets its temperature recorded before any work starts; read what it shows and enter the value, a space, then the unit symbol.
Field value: 28 °C
